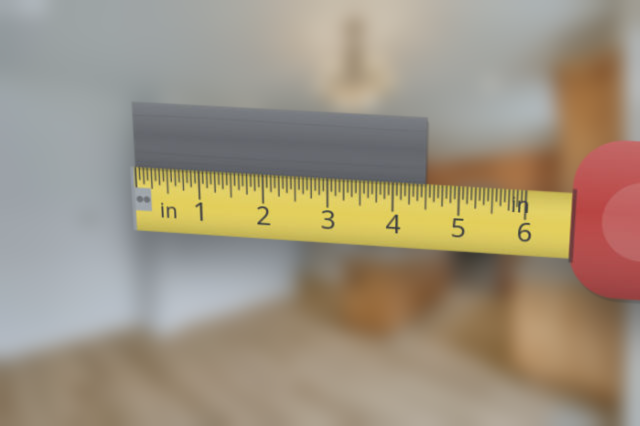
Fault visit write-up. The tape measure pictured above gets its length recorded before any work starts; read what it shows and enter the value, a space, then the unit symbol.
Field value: 4.5 in
